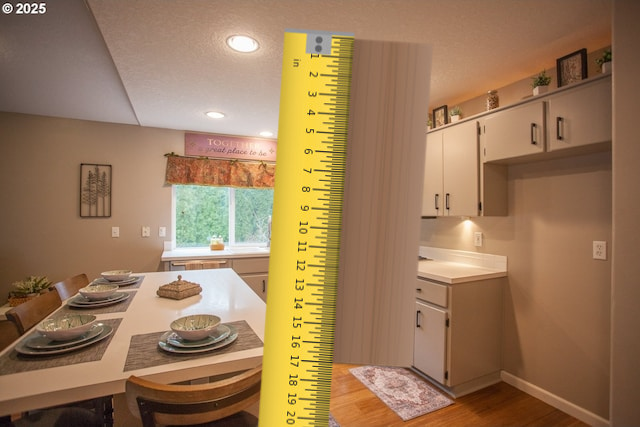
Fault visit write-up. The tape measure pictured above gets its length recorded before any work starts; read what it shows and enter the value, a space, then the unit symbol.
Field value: 17 in
